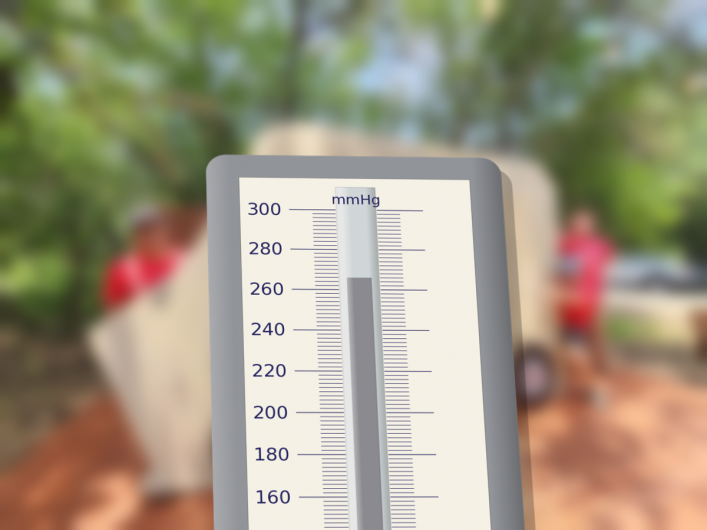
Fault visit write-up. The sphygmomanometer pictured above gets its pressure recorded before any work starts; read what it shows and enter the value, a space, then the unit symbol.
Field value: 266 mmHg
